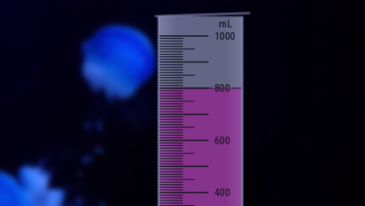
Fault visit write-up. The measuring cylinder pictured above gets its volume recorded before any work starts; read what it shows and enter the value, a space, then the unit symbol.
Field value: 800 mL
